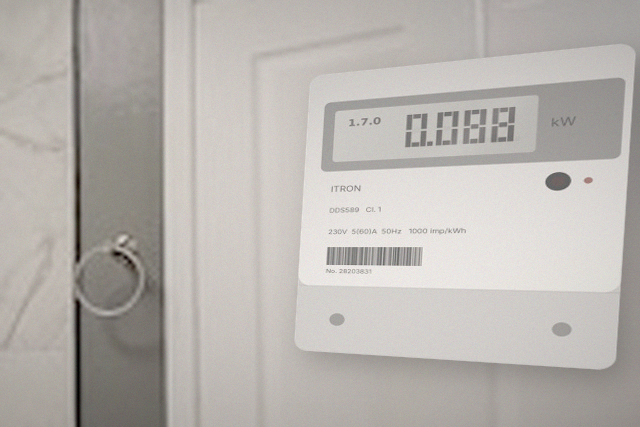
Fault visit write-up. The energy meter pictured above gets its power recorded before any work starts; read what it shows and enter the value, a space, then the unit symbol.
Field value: 0.088 kW
